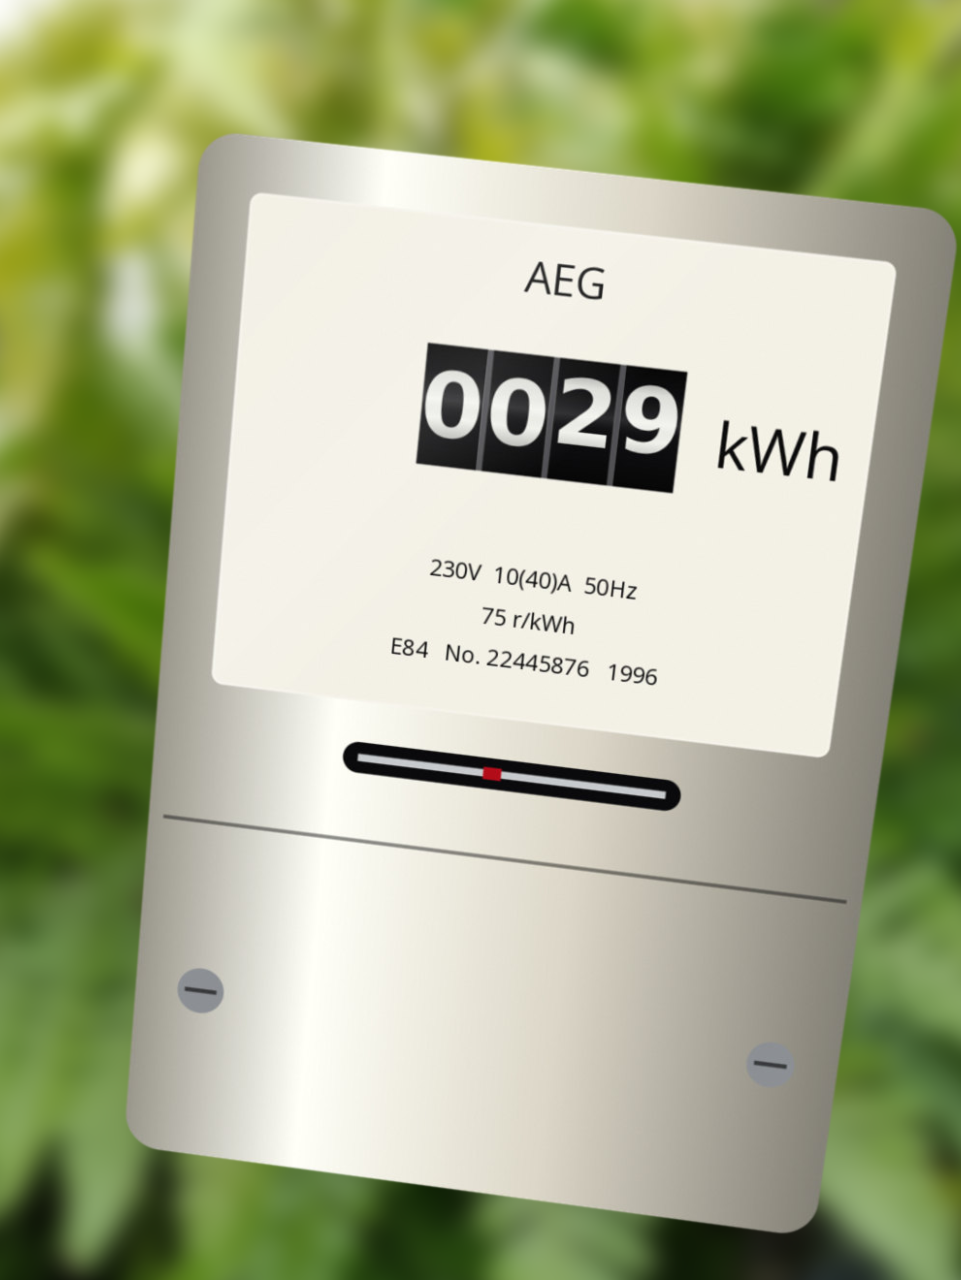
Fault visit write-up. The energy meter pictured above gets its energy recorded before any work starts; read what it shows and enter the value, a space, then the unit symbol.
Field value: 29 kWh
